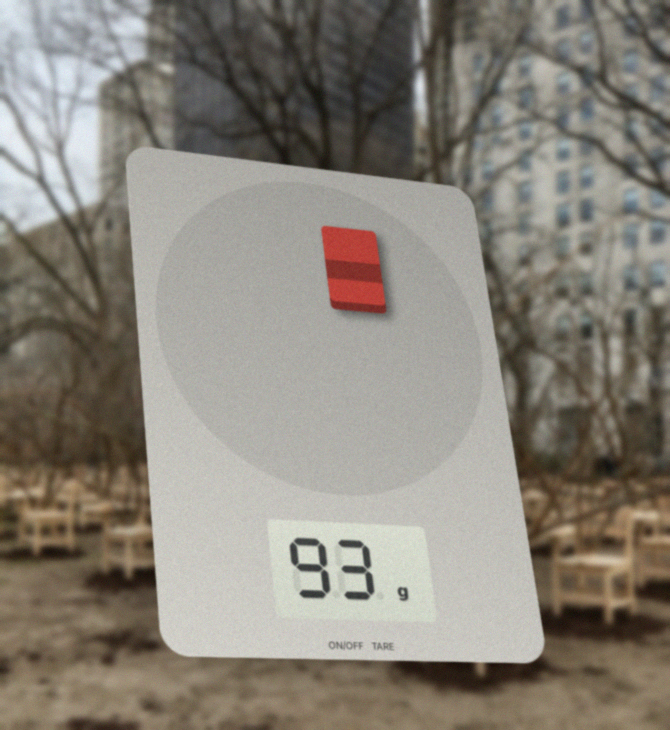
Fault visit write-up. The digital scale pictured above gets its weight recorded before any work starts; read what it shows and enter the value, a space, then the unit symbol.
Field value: 93 g
